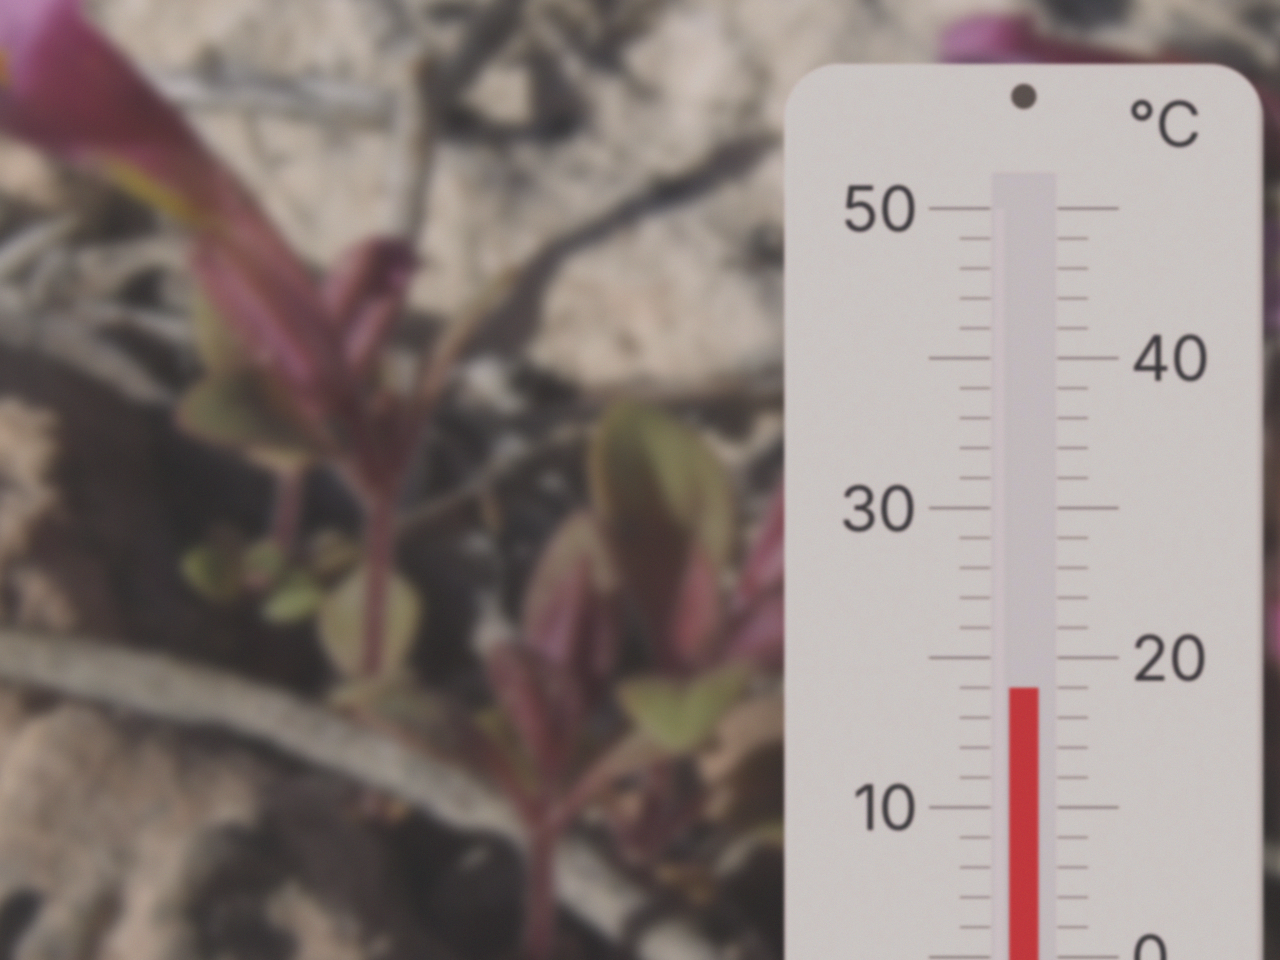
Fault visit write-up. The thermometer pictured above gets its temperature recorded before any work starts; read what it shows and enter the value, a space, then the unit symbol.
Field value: 18 °C
